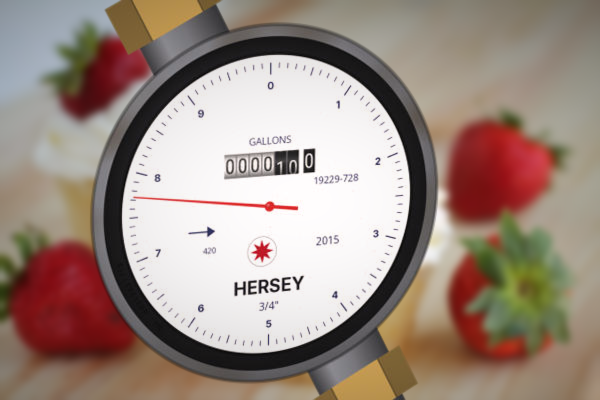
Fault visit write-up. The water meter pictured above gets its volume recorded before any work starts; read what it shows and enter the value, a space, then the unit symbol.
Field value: 97.7 gal
